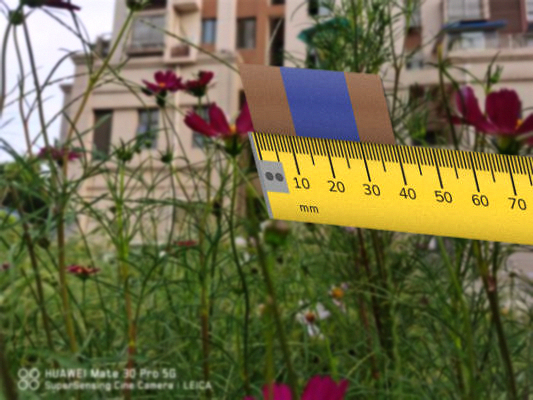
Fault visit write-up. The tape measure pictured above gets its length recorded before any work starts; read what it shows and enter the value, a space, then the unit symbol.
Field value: 40 mm
